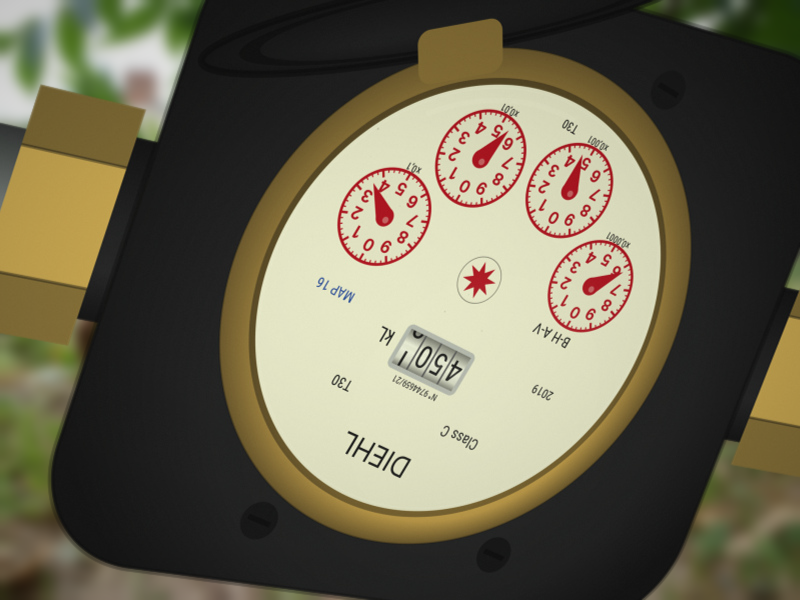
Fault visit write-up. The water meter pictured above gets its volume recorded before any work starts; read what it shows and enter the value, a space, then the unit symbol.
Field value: 4501.3546 kL
